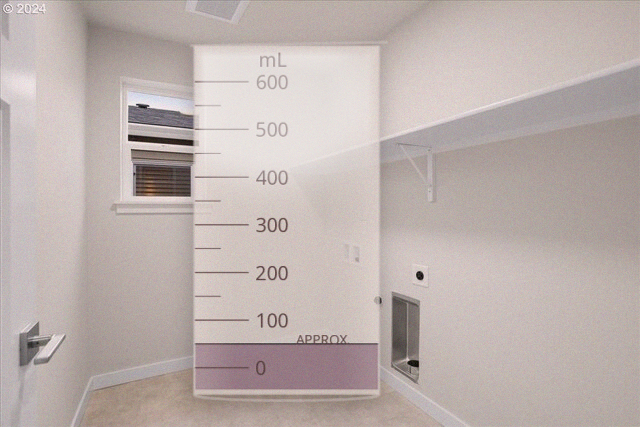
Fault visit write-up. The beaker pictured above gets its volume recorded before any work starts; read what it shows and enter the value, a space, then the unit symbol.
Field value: 50 mL
